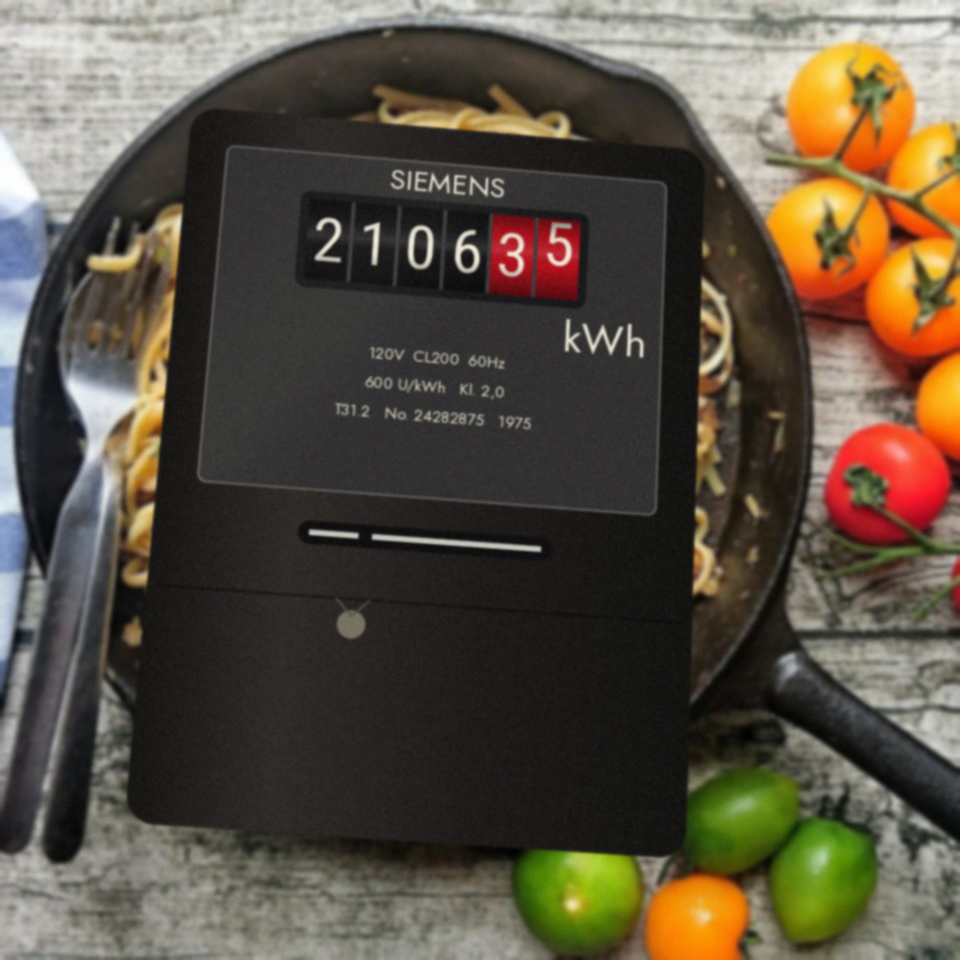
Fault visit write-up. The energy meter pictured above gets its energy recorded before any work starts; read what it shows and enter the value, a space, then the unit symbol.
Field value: 2106.35 kWh
